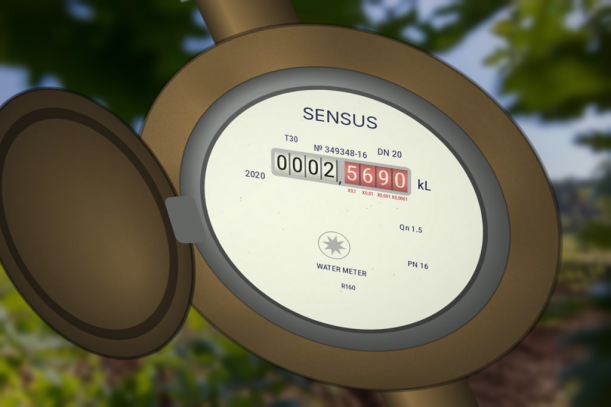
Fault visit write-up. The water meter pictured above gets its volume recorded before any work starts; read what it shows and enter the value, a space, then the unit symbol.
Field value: 2.5690 kL
